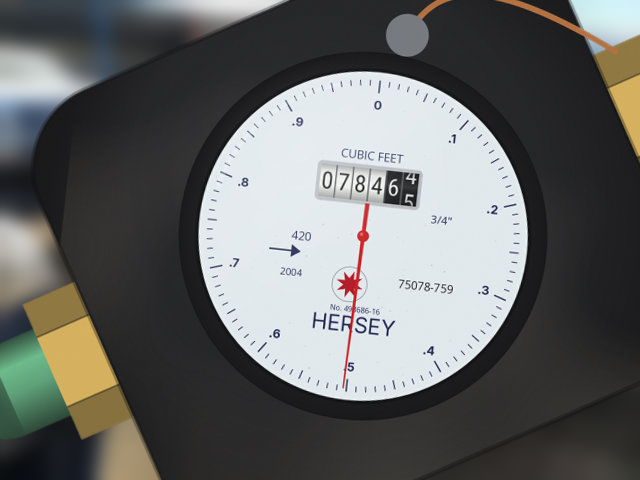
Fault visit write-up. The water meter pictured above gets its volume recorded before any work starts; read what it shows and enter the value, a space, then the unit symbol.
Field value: 78464.50 ft³
